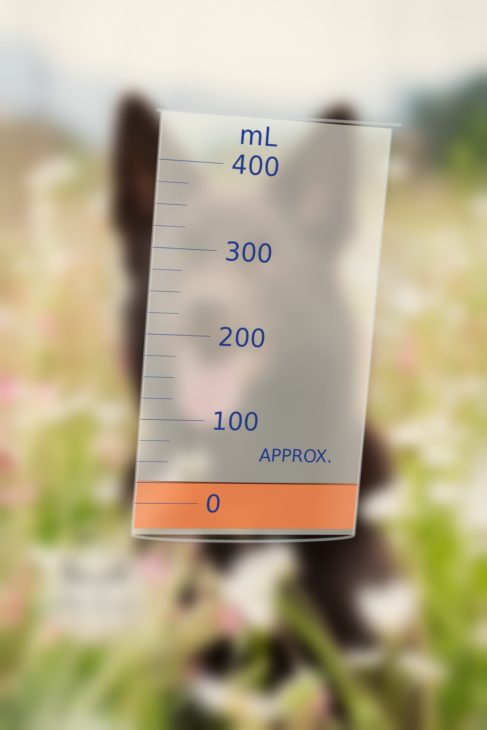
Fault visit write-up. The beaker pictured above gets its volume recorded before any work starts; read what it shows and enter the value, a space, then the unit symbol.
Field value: 25 mL
